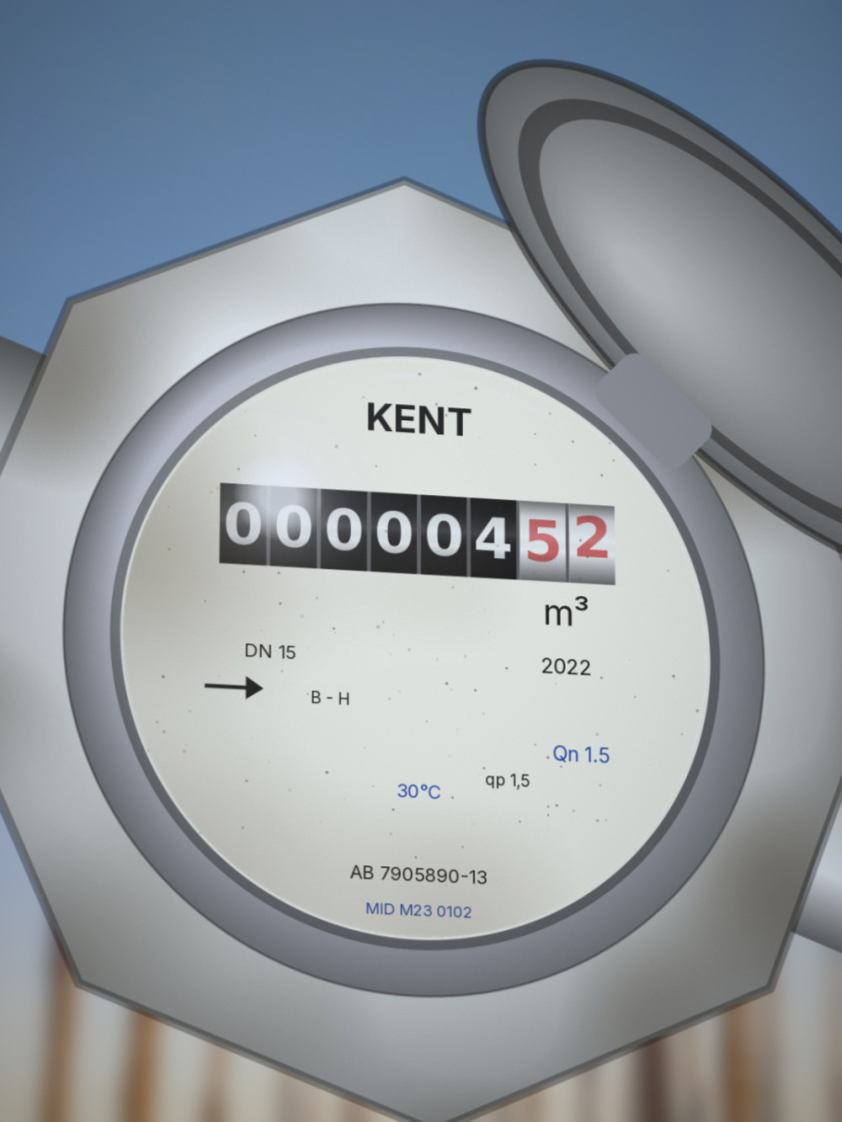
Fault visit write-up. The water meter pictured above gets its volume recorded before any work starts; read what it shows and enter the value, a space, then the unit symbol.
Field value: 4.52 m³
